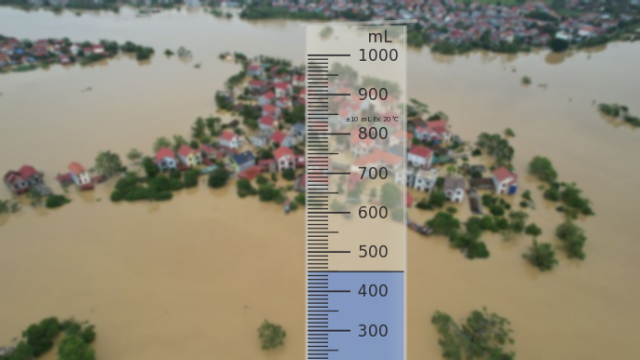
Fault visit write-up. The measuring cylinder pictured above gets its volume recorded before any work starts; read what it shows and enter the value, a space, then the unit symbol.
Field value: 450 mL
